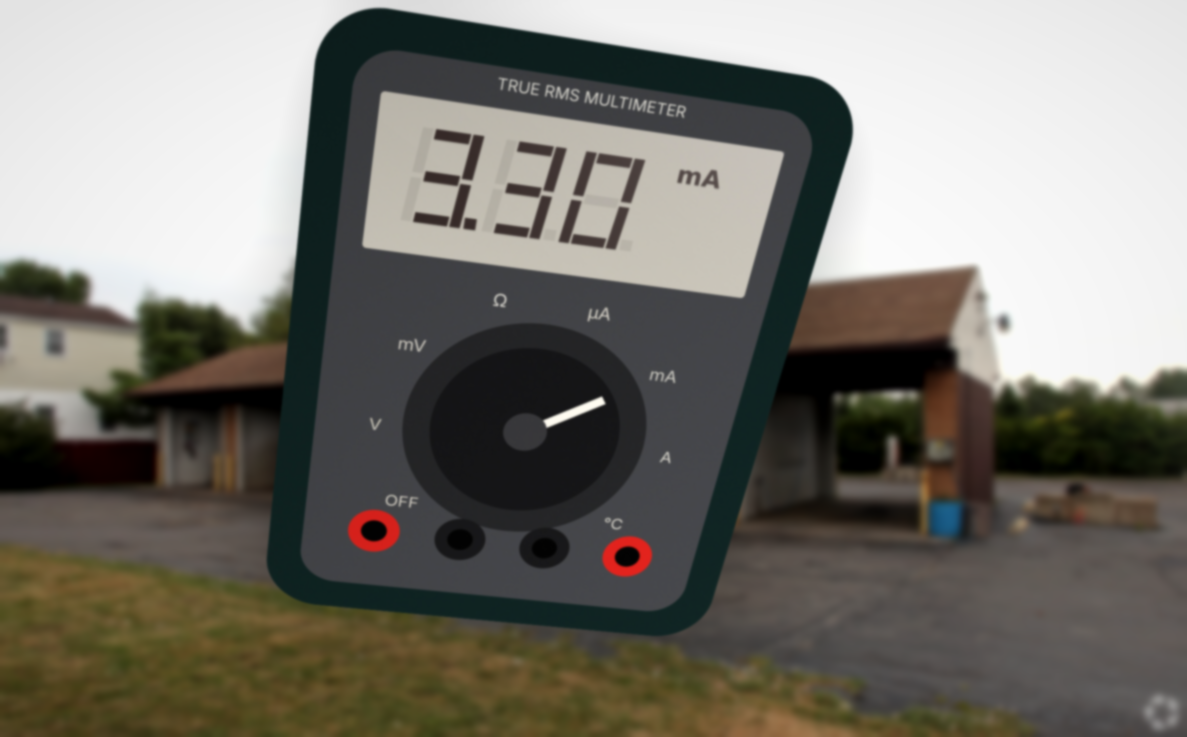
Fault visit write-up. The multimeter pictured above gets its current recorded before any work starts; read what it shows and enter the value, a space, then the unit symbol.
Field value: 3.30 mA
